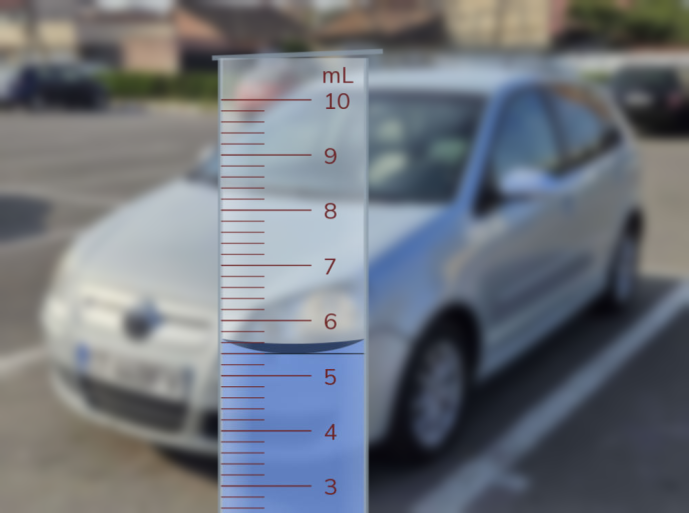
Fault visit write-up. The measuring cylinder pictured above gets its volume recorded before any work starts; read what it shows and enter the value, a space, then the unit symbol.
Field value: 5.4 mL
